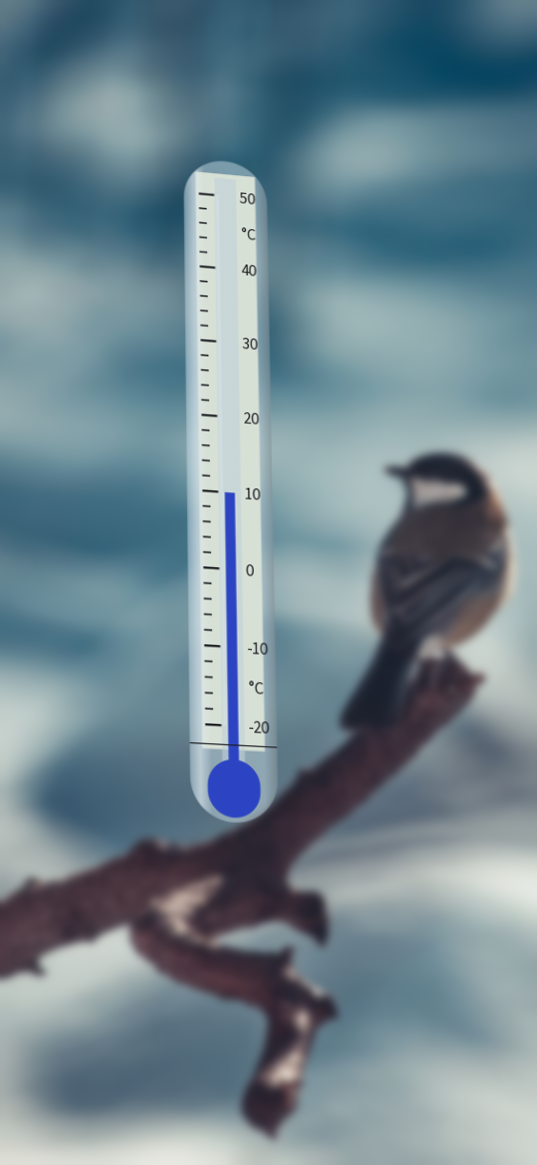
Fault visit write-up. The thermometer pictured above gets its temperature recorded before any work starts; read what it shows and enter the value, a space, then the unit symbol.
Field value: 10 °C
